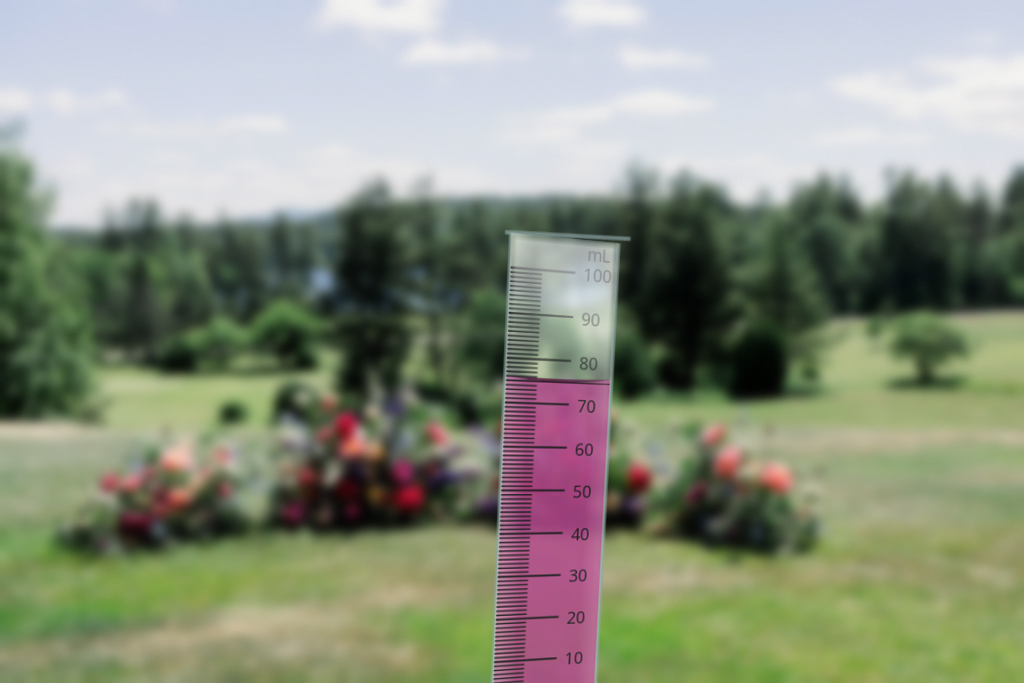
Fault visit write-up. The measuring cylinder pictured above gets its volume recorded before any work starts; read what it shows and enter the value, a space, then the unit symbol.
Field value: 75 mL
